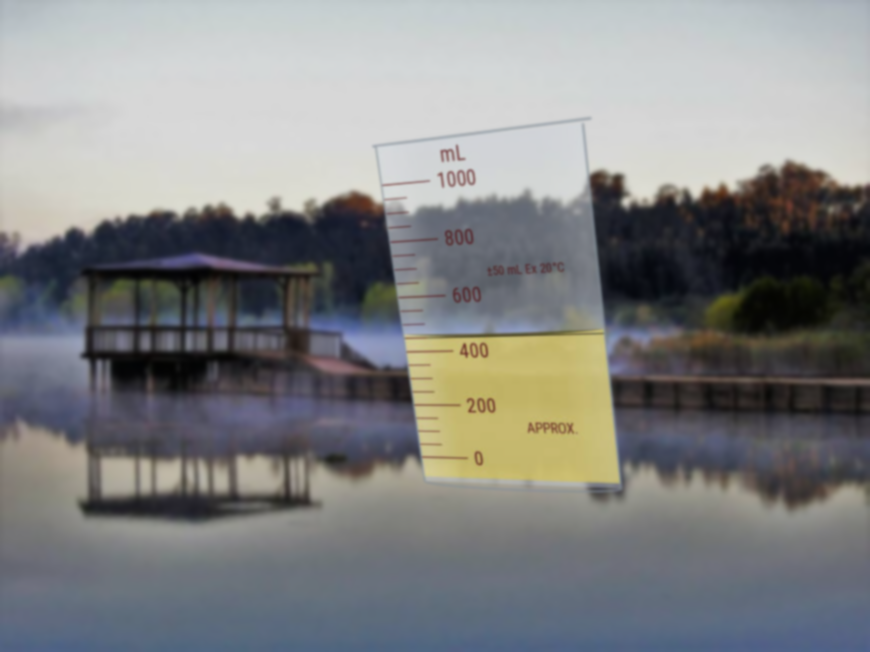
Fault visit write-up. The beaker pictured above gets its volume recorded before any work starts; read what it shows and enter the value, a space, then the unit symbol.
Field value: 450 mL
